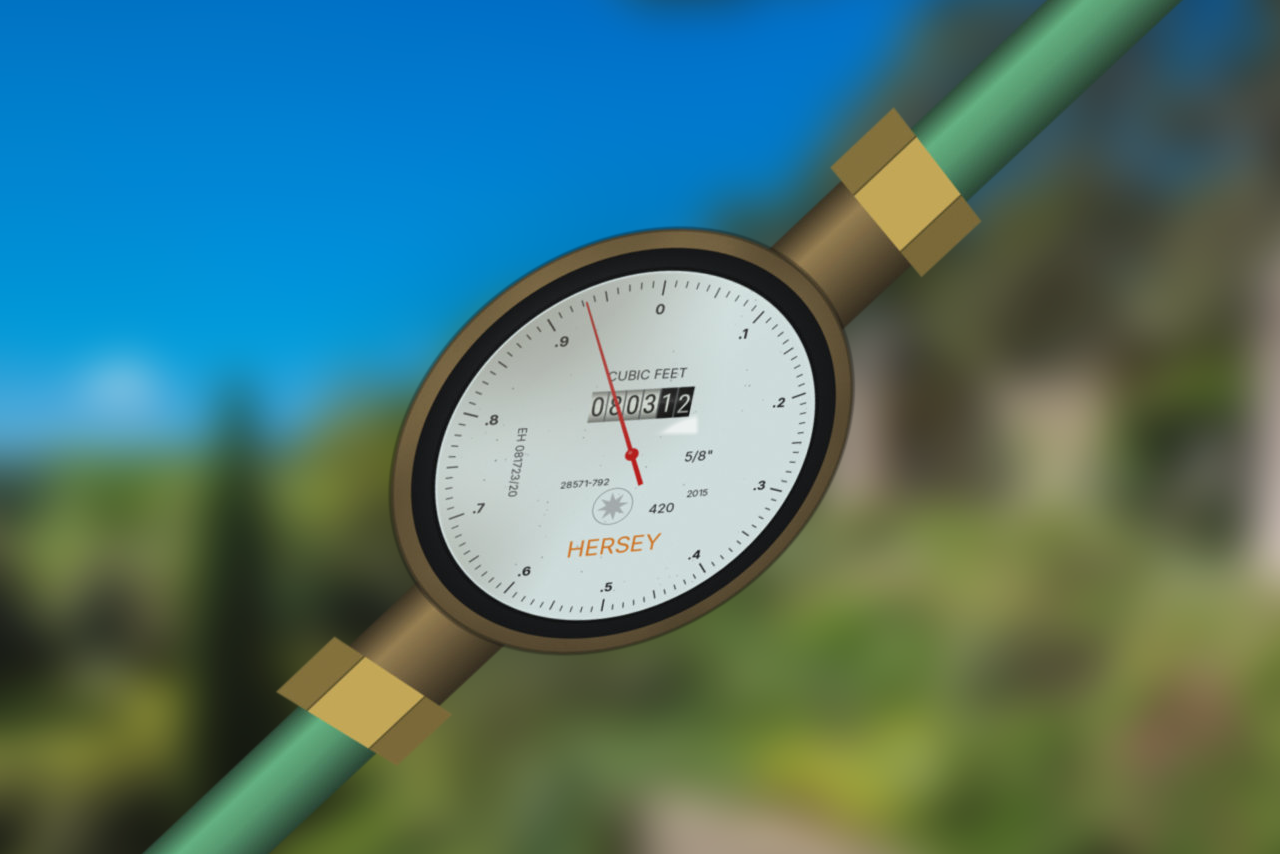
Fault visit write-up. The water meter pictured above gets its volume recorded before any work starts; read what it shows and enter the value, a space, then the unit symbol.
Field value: 80311.93 ft³
